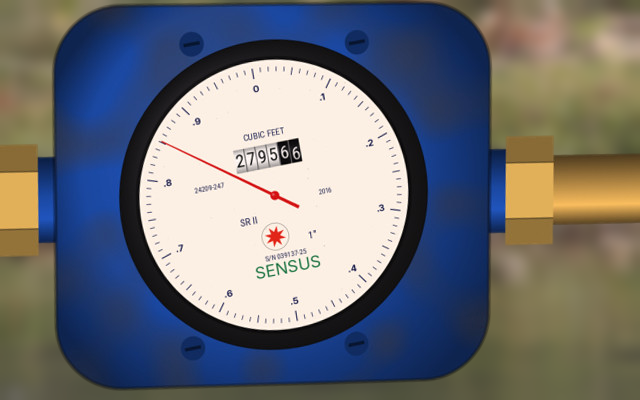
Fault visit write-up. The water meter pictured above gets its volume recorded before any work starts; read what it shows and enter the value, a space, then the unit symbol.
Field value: 279565.85 ft³
